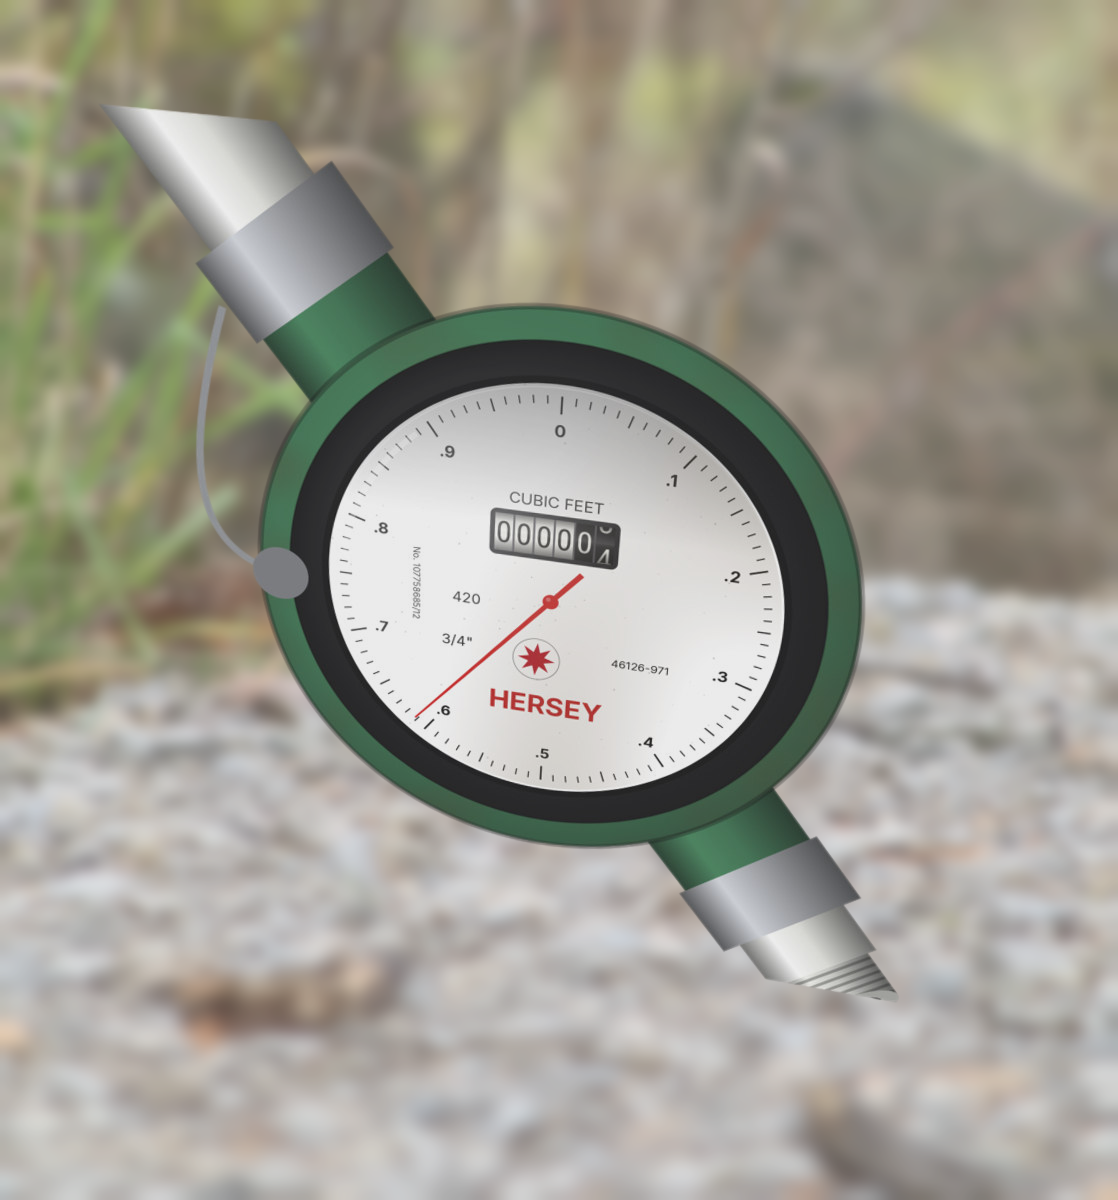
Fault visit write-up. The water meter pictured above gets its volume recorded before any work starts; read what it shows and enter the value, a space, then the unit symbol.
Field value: 3.61 ft³
